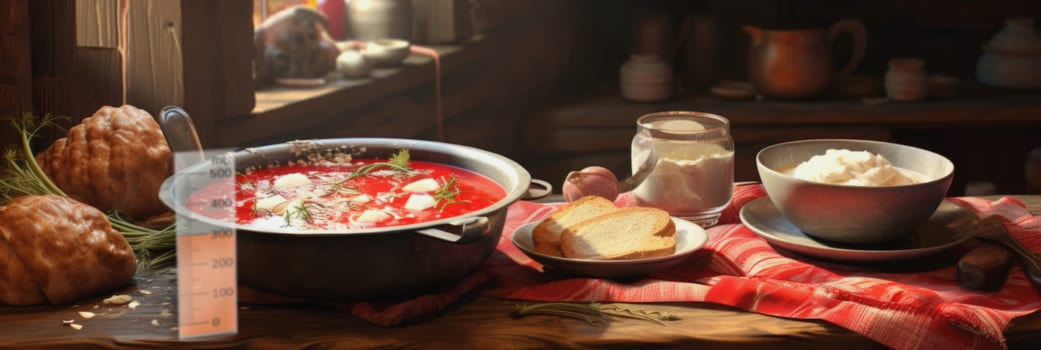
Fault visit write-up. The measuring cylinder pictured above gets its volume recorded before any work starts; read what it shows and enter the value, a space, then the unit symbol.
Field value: 300 mL
